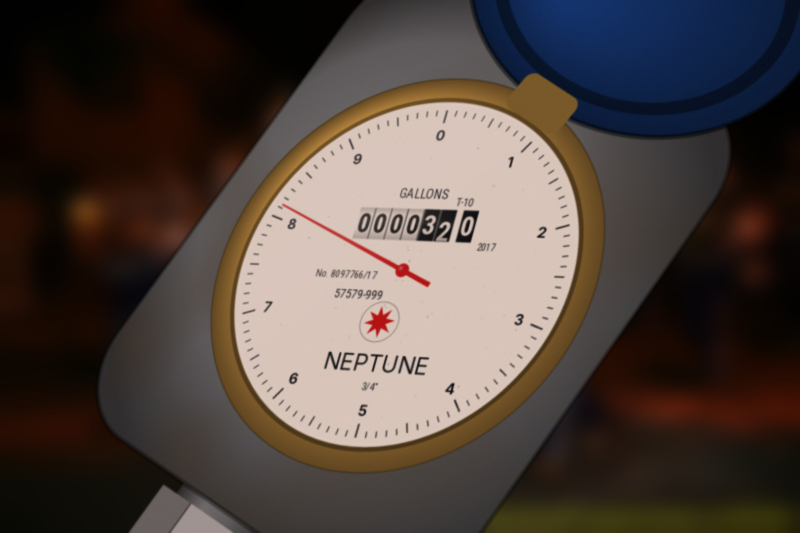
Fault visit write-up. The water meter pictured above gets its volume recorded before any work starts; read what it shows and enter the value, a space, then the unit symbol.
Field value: 318.1 gal
